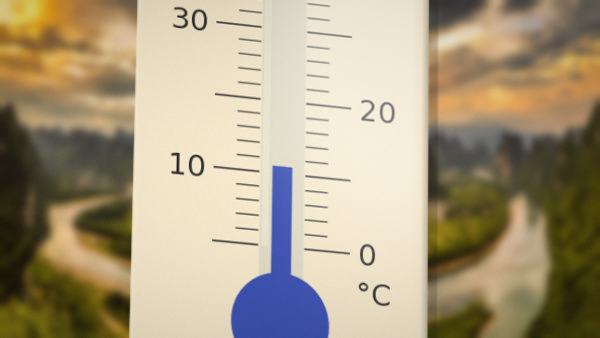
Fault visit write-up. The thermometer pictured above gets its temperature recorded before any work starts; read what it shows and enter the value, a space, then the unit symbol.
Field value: 11 °C
